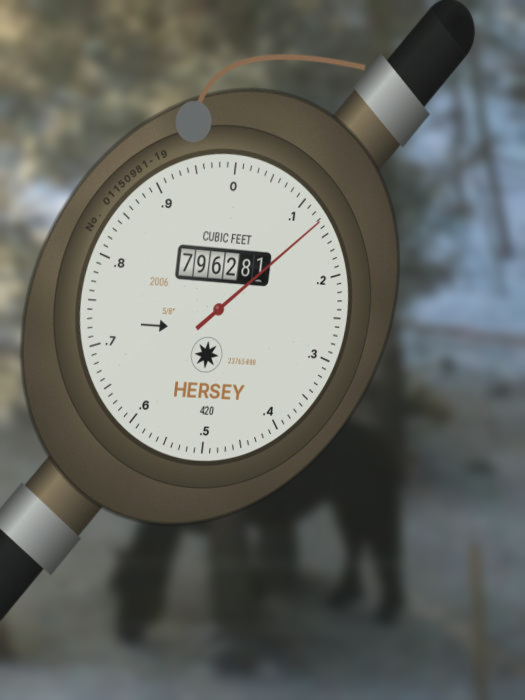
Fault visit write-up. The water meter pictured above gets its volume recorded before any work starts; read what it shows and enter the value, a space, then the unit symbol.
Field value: 796281.13 ft³
